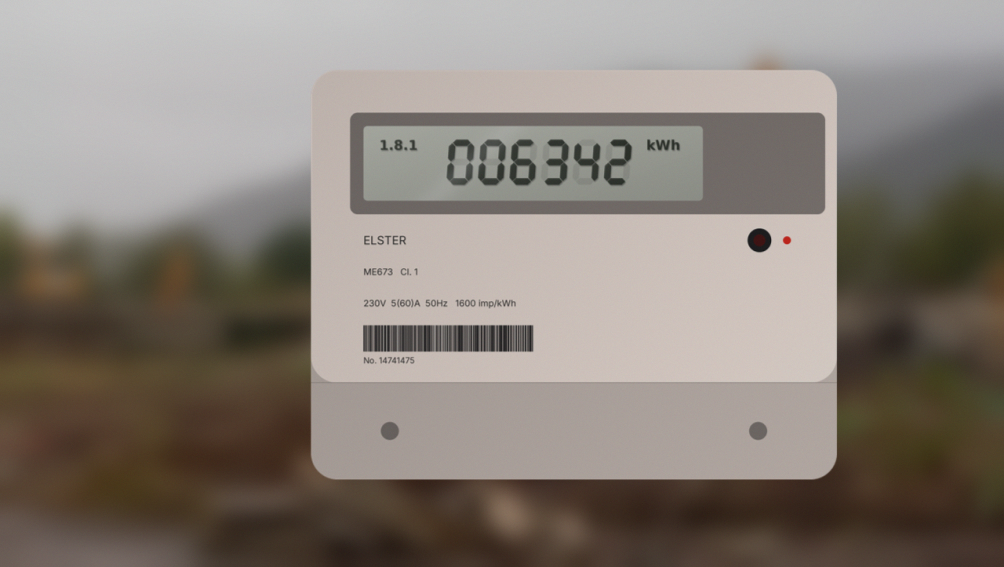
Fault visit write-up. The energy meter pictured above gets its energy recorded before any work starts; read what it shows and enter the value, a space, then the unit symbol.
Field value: 6342 kWh
